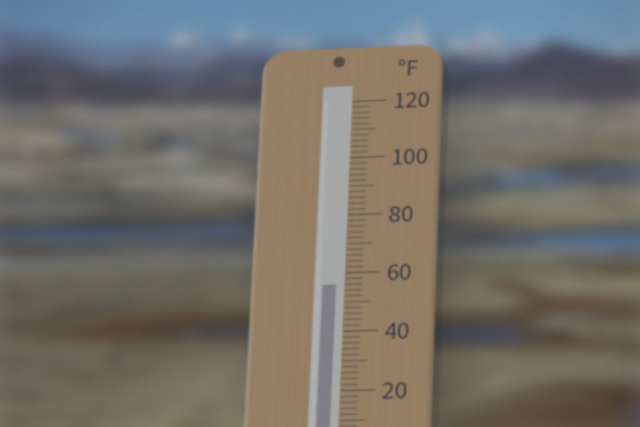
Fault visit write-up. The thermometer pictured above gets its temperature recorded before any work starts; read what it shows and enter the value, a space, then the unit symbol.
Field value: 56 °F
